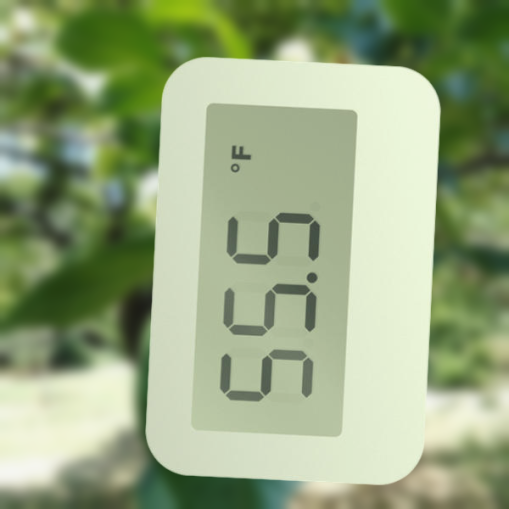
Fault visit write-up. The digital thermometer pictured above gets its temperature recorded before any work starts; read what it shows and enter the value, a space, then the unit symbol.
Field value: 55.5 °F
